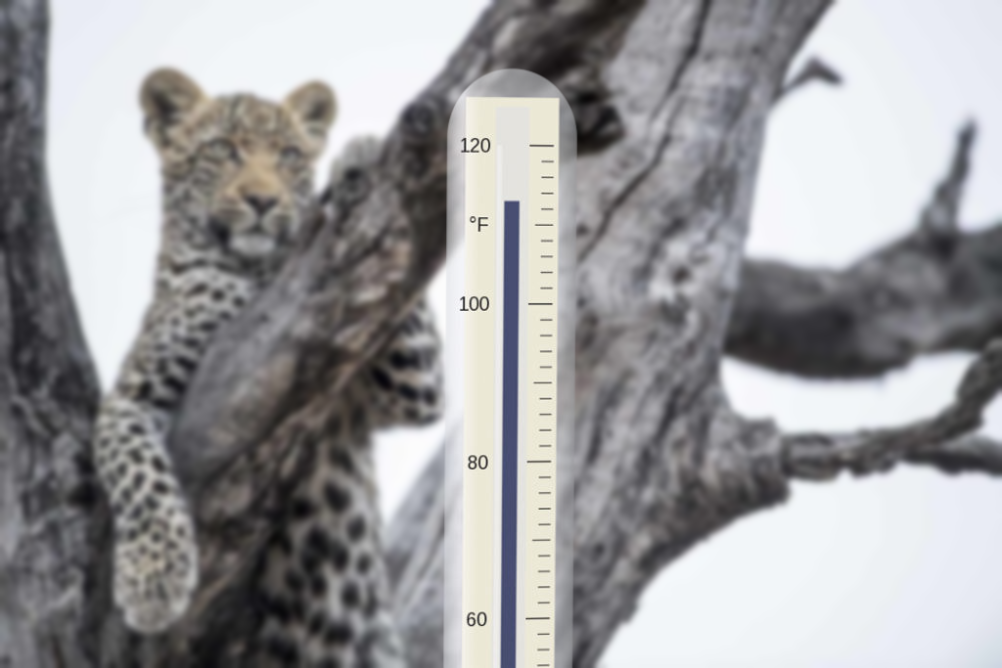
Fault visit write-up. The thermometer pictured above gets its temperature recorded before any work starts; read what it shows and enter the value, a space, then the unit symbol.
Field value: 113 °F
